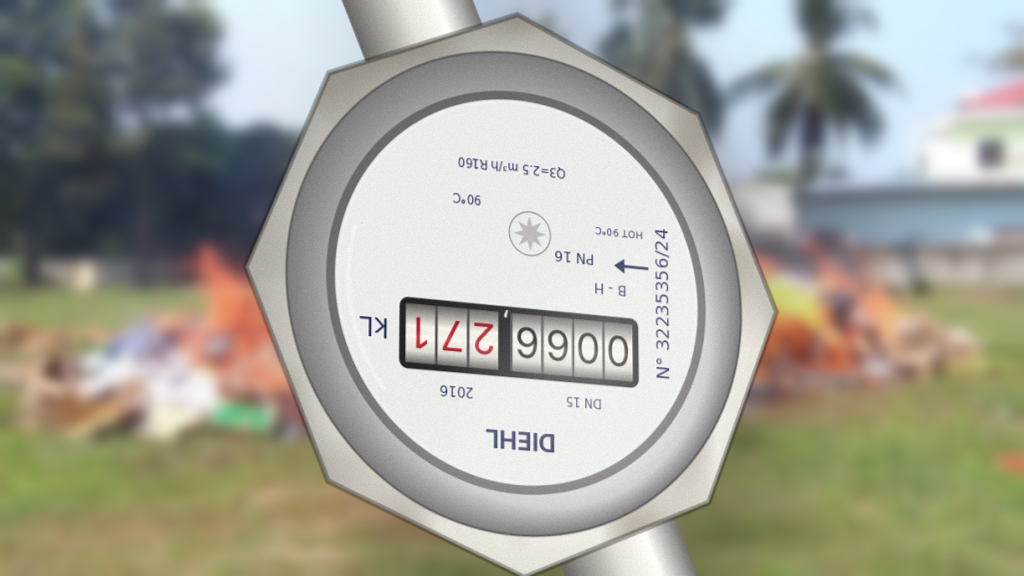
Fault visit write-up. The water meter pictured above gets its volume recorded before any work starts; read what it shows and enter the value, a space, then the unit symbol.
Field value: 66.271 kL
